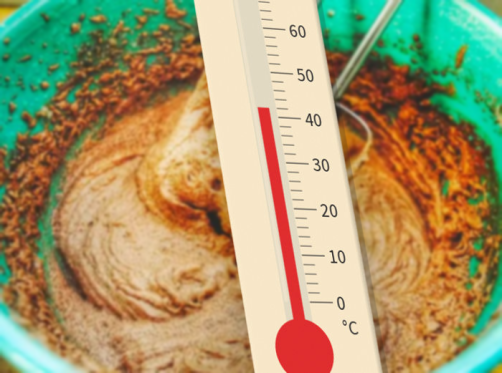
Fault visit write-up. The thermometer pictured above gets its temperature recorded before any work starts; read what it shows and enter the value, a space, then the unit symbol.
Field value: 42 °C
